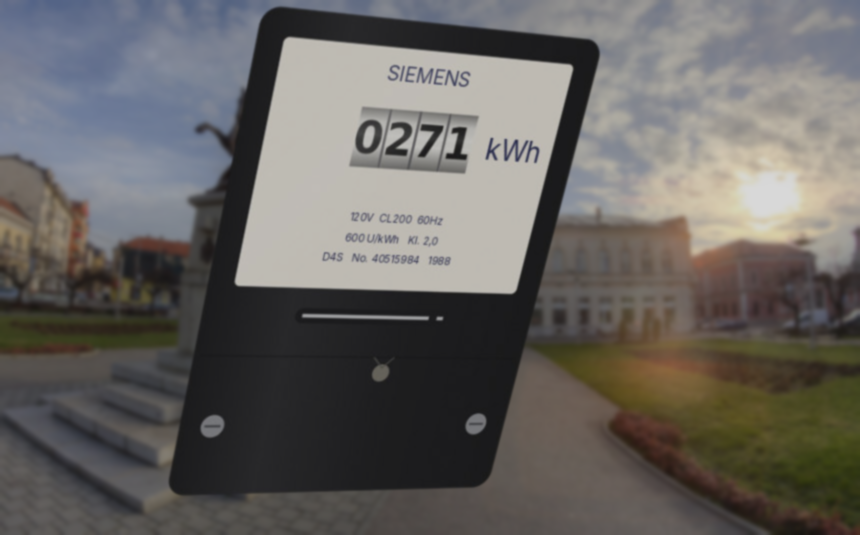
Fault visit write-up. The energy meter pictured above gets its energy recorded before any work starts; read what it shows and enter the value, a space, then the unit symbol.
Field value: 271 kWh
